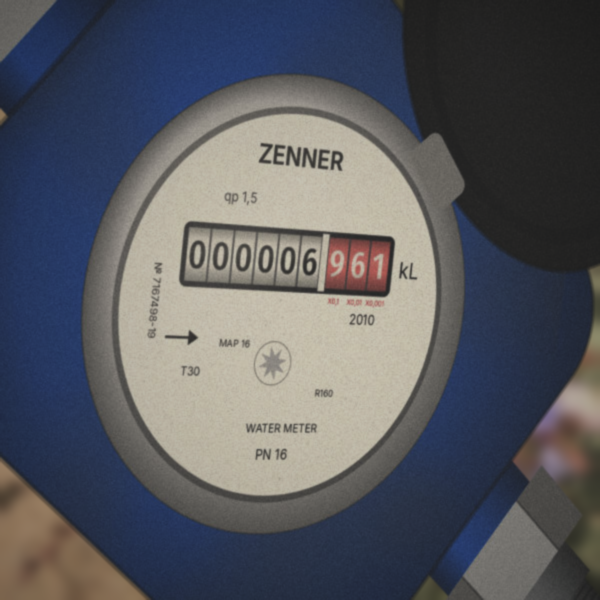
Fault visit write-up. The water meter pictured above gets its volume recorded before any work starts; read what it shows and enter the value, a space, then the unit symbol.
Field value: 6.961 kL
